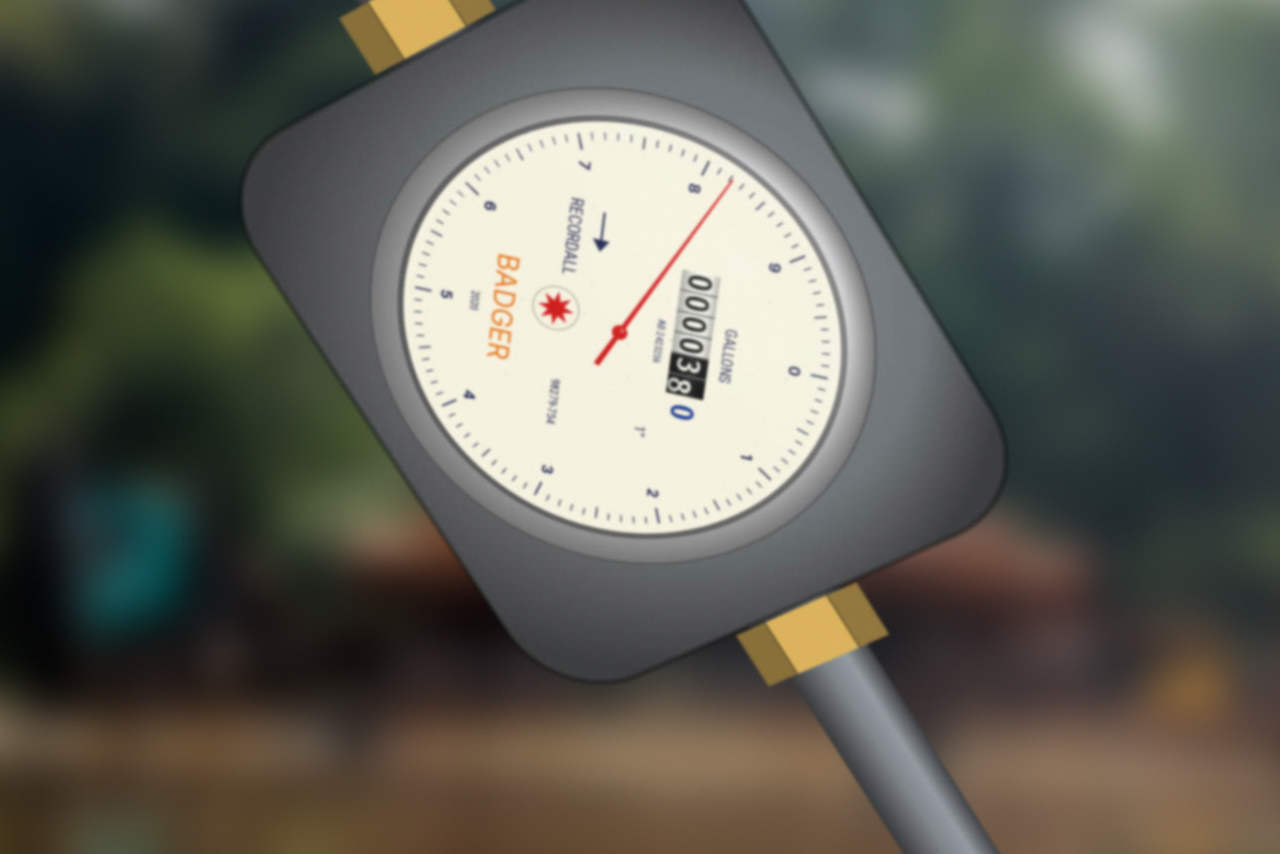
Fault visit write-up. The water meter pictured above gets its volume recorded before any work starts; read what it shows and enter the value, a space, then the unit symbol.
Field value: 378.2 gal
